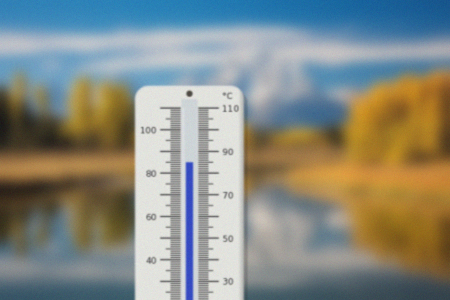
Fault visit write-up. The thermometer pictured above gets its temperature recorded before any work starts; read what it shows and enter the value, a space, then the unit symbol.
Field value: 85 °C
